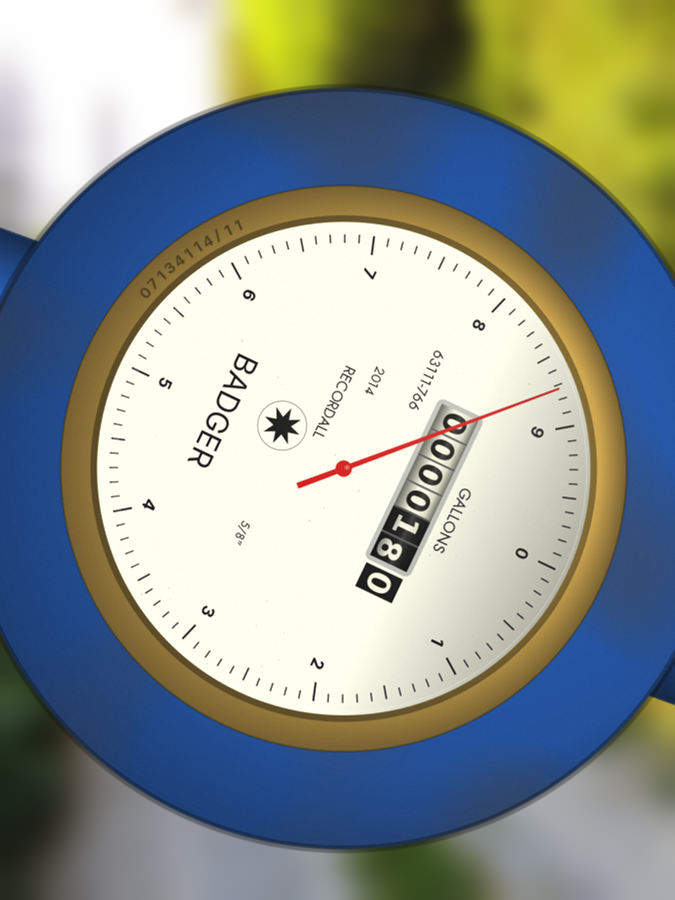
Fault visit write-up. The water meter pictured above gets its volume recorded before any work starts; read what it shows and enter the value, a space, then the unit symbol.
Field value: 178.7 gal
